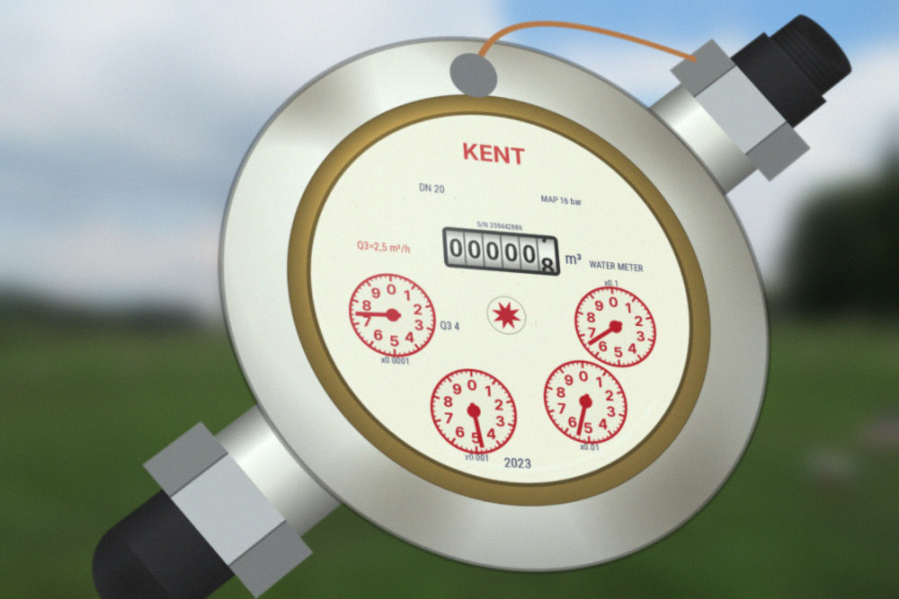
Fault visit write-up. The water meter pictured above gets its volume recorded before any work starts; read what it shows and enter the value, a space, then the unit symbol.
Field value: 7.6547 m³
